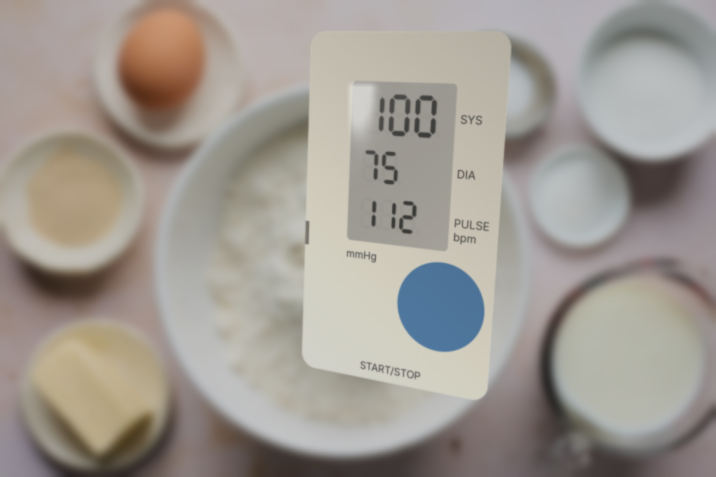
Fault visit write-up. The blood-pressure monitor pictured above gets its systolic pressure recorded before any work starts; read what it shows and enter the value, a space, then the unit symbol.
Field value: 100 mmHg
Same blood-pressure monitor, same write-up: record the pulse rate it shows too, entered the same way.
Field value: 112 bpm
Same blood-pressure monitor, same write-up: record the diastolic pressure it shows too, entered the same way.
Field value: 75 mmHg
